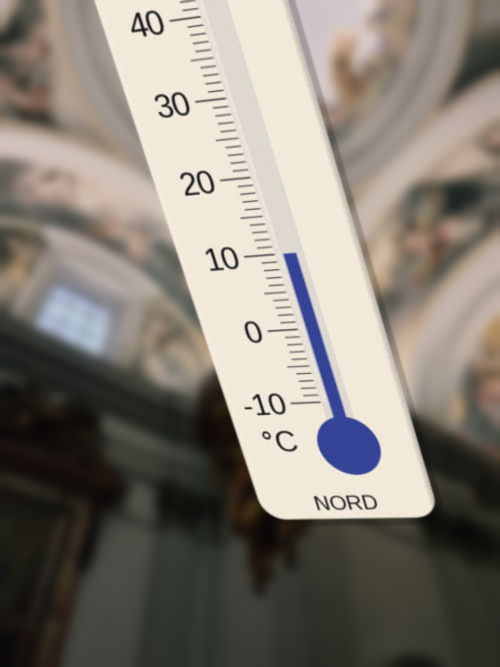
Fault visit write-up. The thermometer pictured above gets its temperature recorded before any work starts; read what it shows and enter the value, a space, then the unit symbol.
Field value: 10 °C
